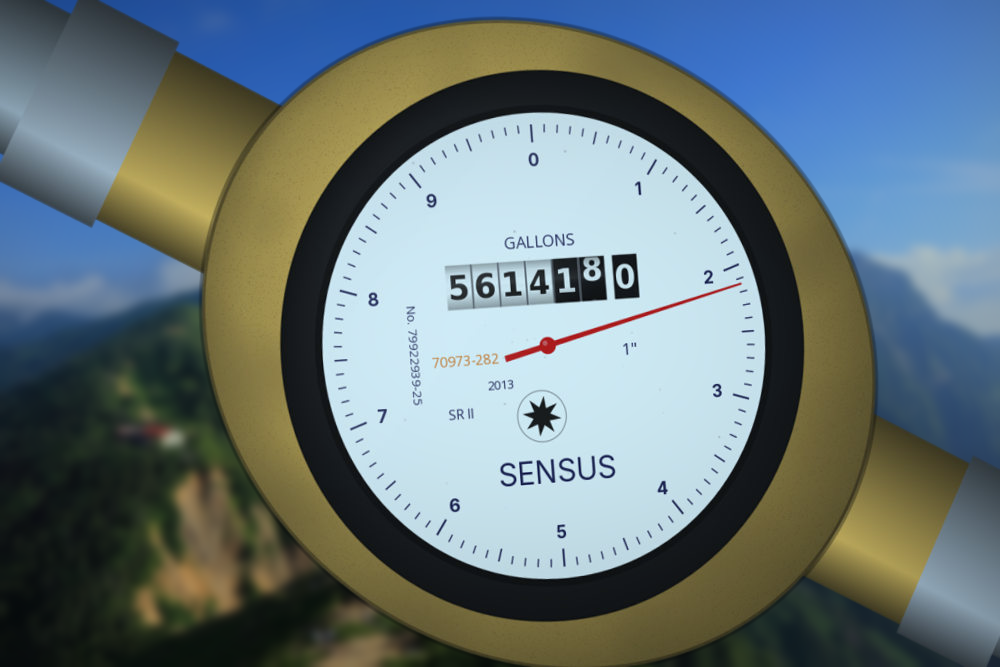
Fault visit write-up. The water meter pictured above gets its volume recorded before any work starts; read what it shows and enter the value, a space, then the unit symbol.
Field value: 5614182.1 gal
